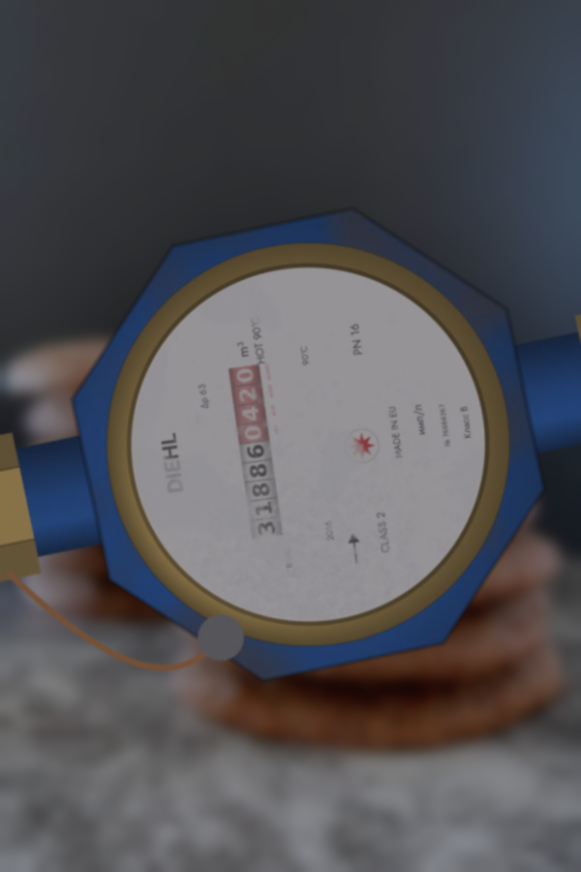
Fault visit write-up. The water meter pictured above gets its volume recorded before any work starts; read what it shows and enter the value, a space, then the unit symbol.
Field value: 31886.0420 m³
